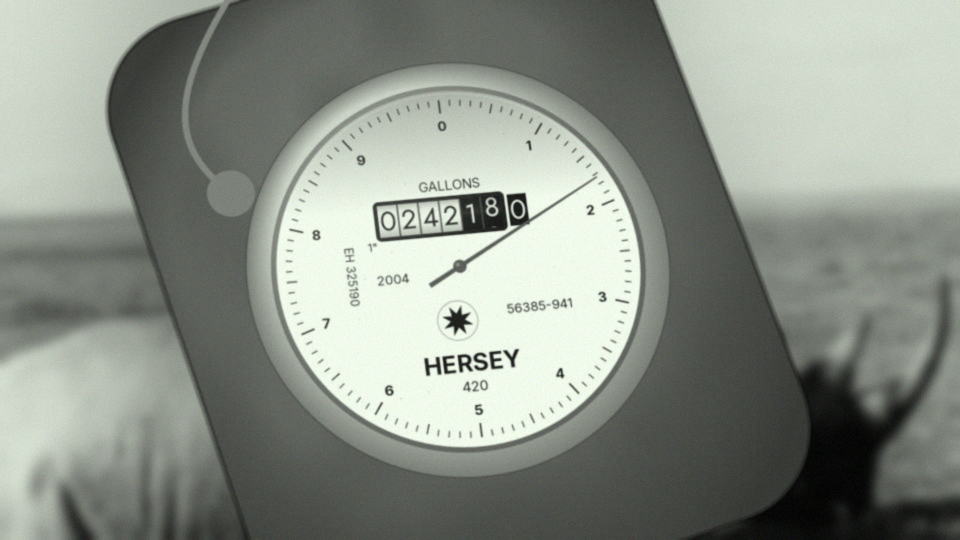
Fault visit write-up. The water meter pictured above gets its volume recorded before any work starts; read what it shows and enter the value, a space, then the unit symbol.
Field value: 242181.7 gal
